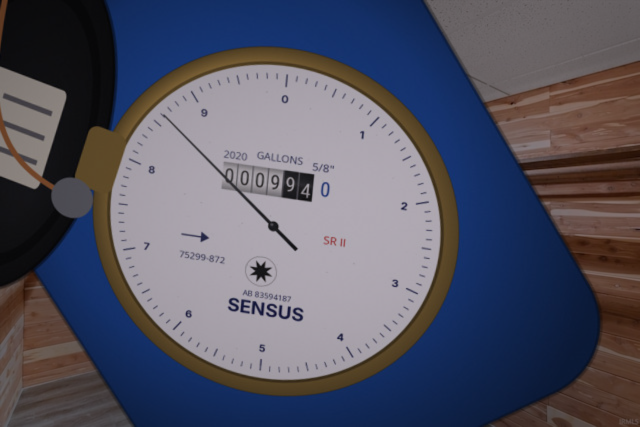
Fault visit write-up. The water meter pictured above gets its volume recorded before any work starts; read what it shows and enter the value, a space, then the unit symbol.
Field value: 9938.6 gal
